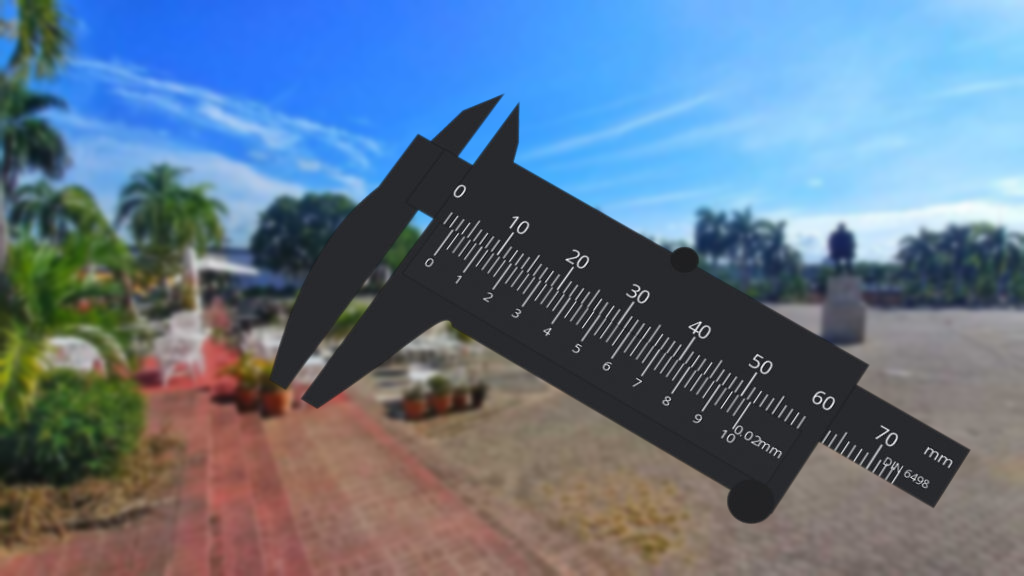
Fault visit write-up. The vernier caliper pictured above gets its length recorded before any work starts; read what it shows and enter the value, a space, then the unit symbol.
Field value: 2.6 mm
